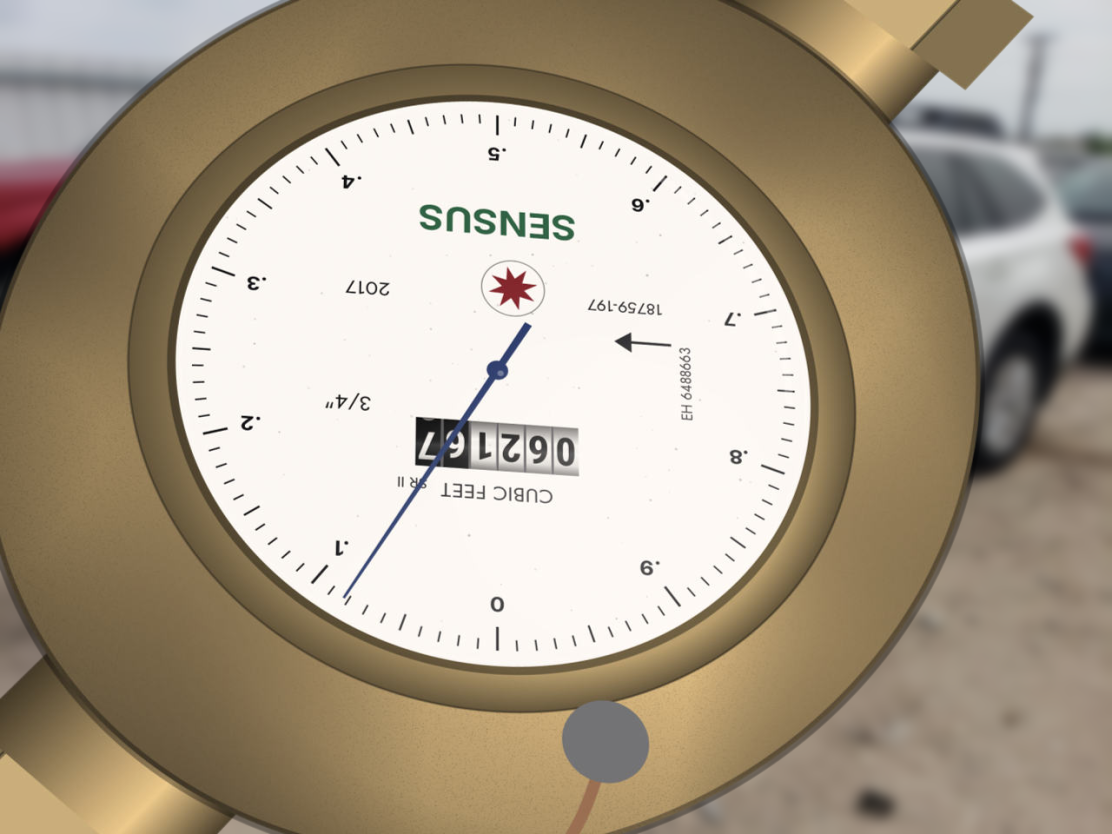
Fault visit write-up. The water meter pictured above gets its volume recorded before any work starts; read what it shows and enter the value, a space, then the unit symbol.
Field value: 62167.08 ft³
